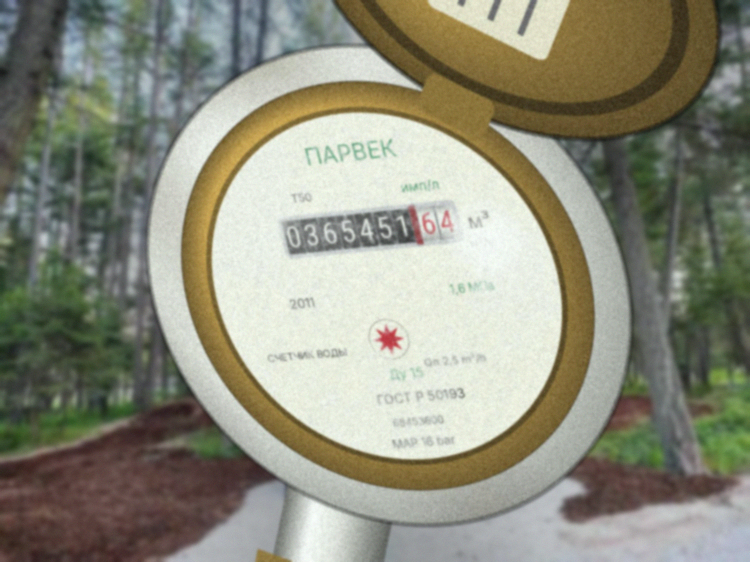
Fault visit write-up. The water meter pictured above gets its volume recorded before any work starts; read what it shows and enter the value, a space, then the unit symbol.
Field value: 365451.64 m³
